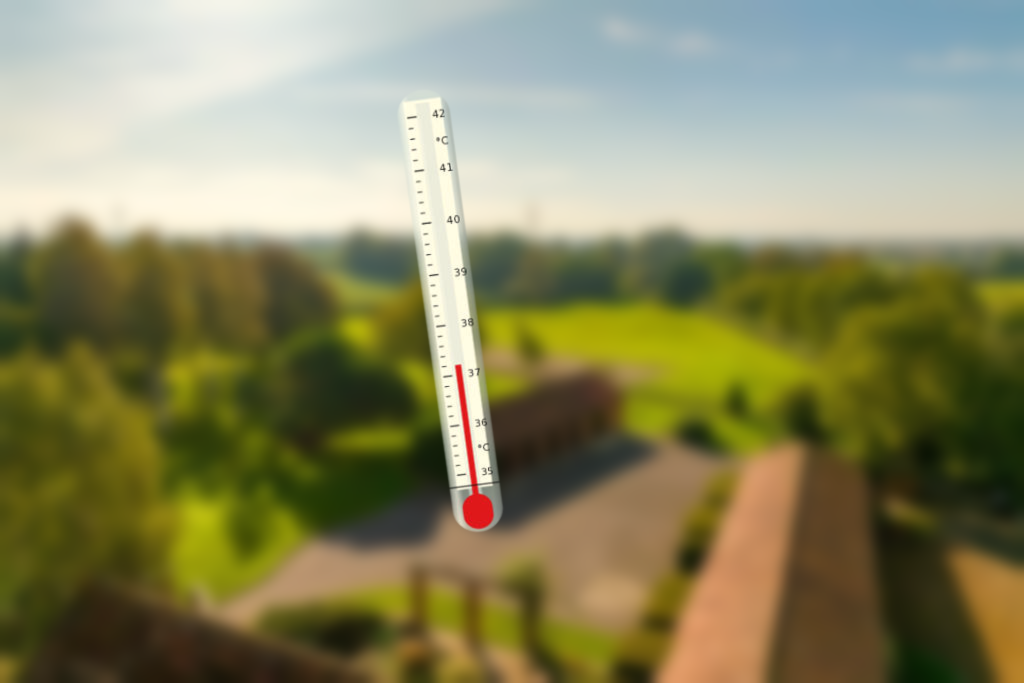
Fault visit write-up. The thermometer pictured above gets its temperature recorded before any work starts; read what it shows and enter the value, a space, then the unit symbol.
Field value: 37.2 °C
